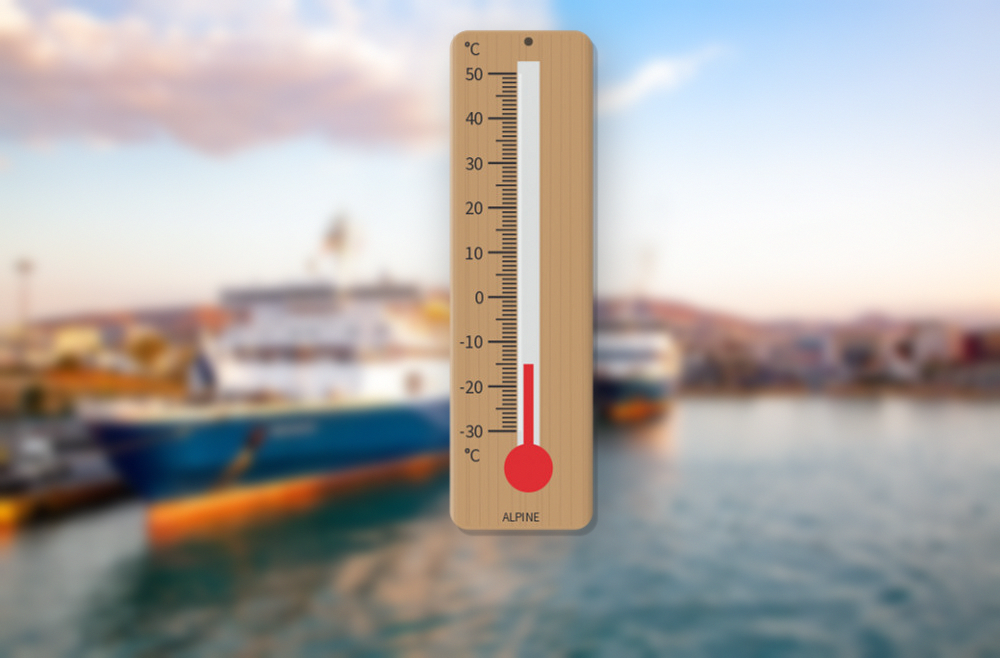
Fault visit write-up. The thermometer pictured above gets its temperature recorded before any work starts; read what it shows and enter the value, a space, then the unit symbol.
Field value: -15 °C
